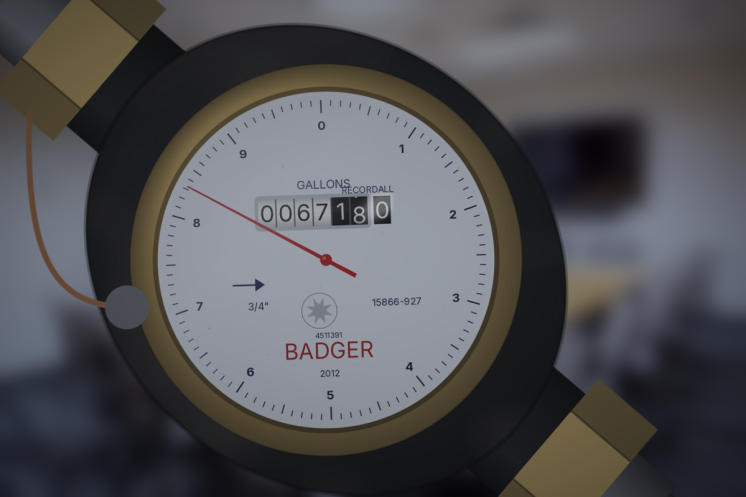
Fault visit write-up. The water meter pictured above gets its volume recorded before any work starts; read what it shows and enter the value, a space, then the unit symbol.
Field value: 67178.3 gal
